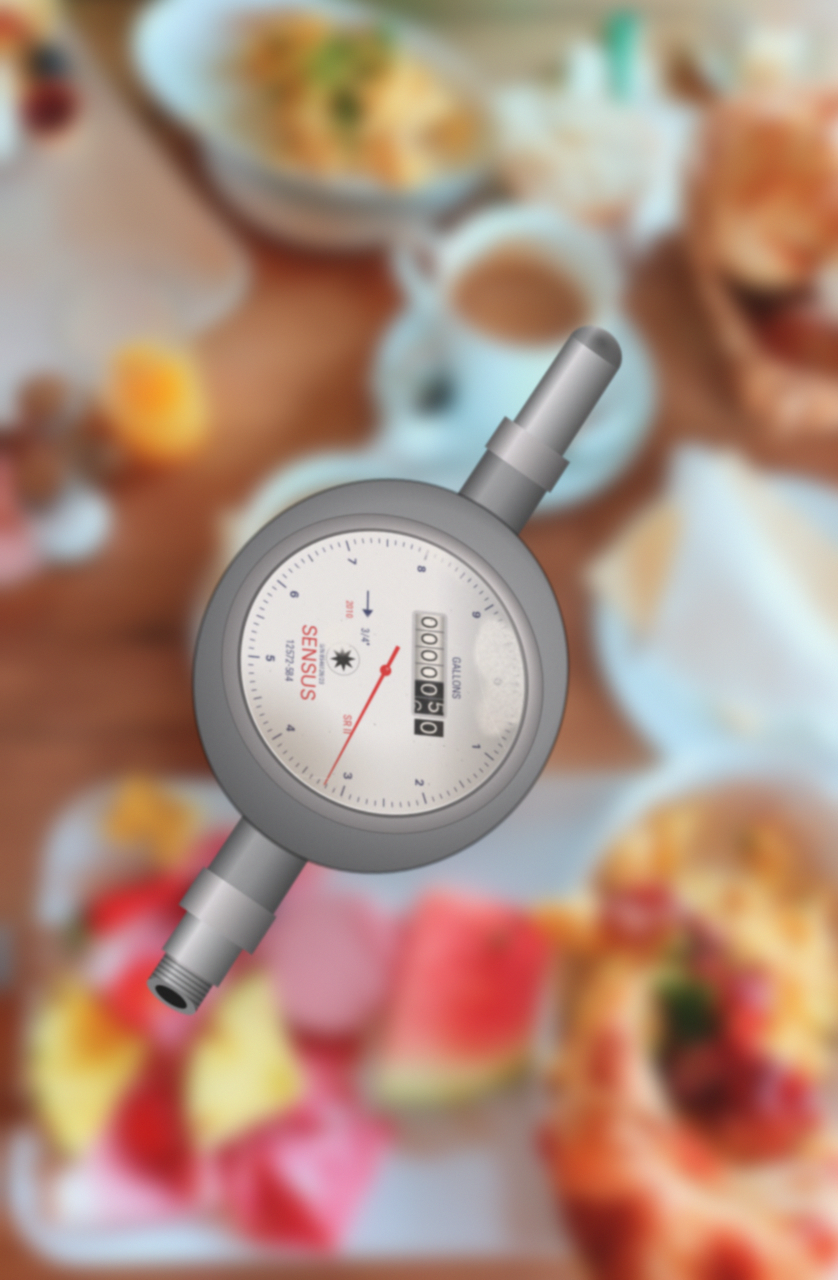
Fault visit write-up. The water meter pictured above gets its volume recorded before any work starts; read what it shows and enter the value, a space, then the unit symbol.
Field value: 53.2 gal
